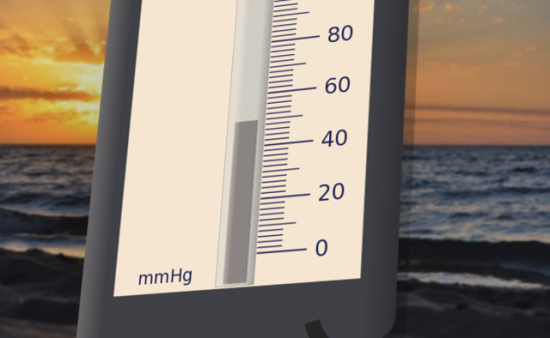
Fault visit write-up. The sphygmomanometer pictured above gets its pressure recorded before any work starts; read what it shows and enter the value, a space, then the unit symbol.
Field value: 50 mmHg
